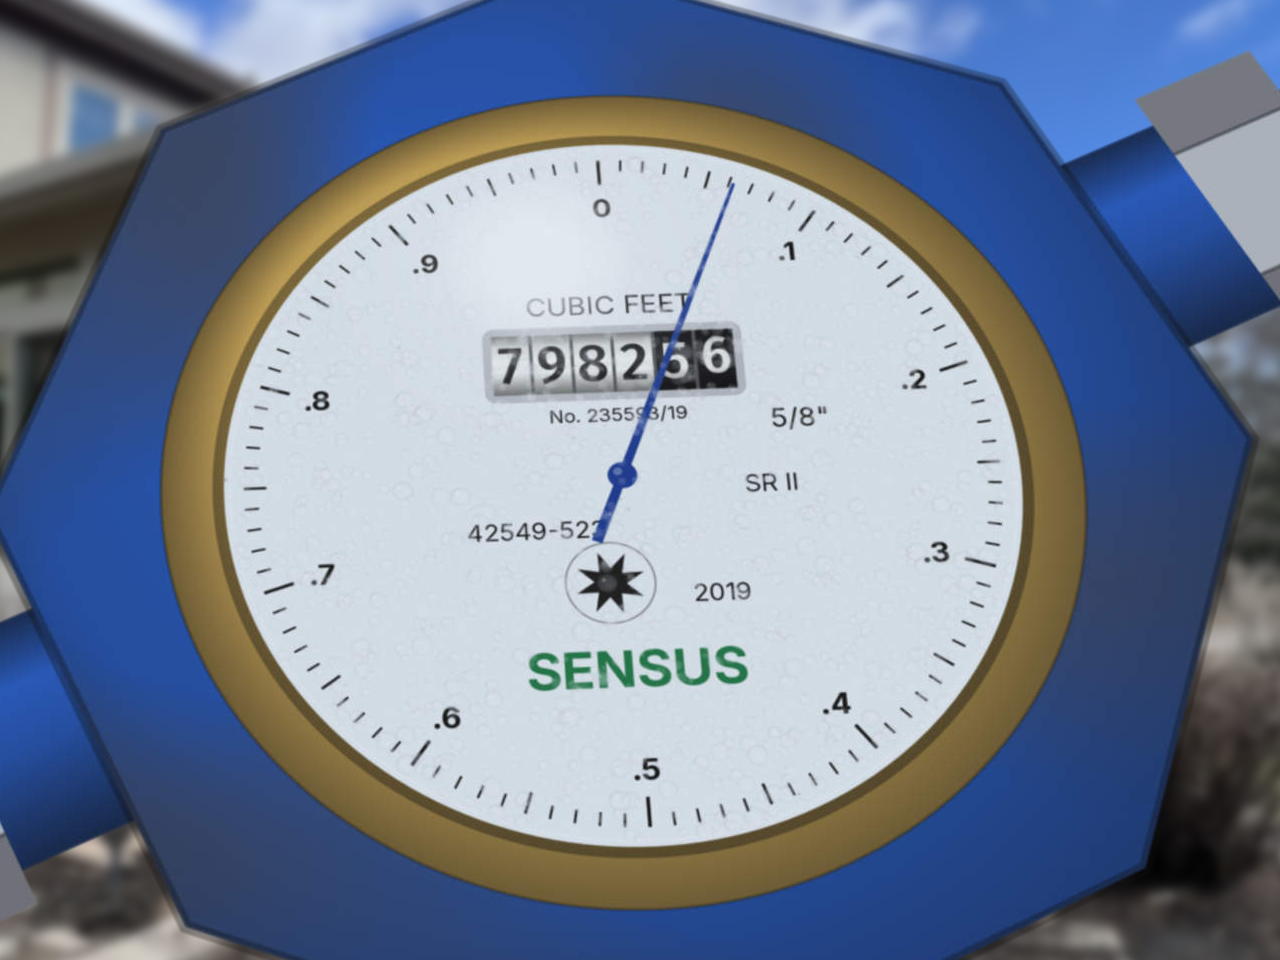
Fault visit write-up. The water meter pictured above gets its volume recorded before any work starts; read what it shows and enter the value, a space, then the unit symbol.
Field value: 798256.06 ft³
